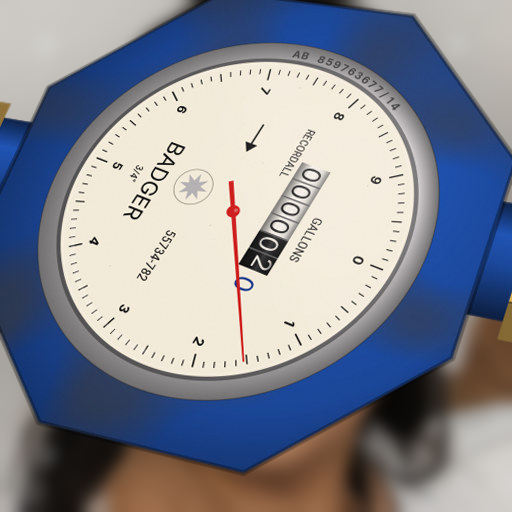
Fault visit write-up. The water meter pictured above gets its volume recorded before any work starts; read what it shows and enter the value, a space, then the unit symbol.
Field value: 21.5 gal
